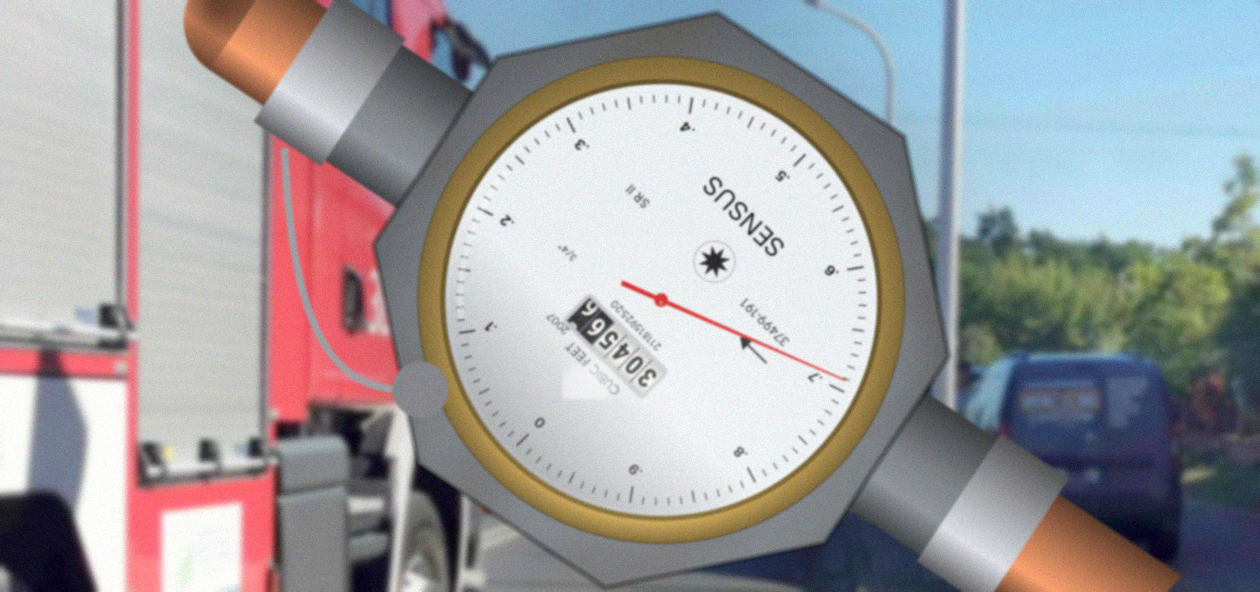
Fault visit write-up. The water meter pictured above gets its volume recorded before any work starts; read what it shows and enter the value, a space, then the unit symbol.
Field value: 304565.69 ft³
